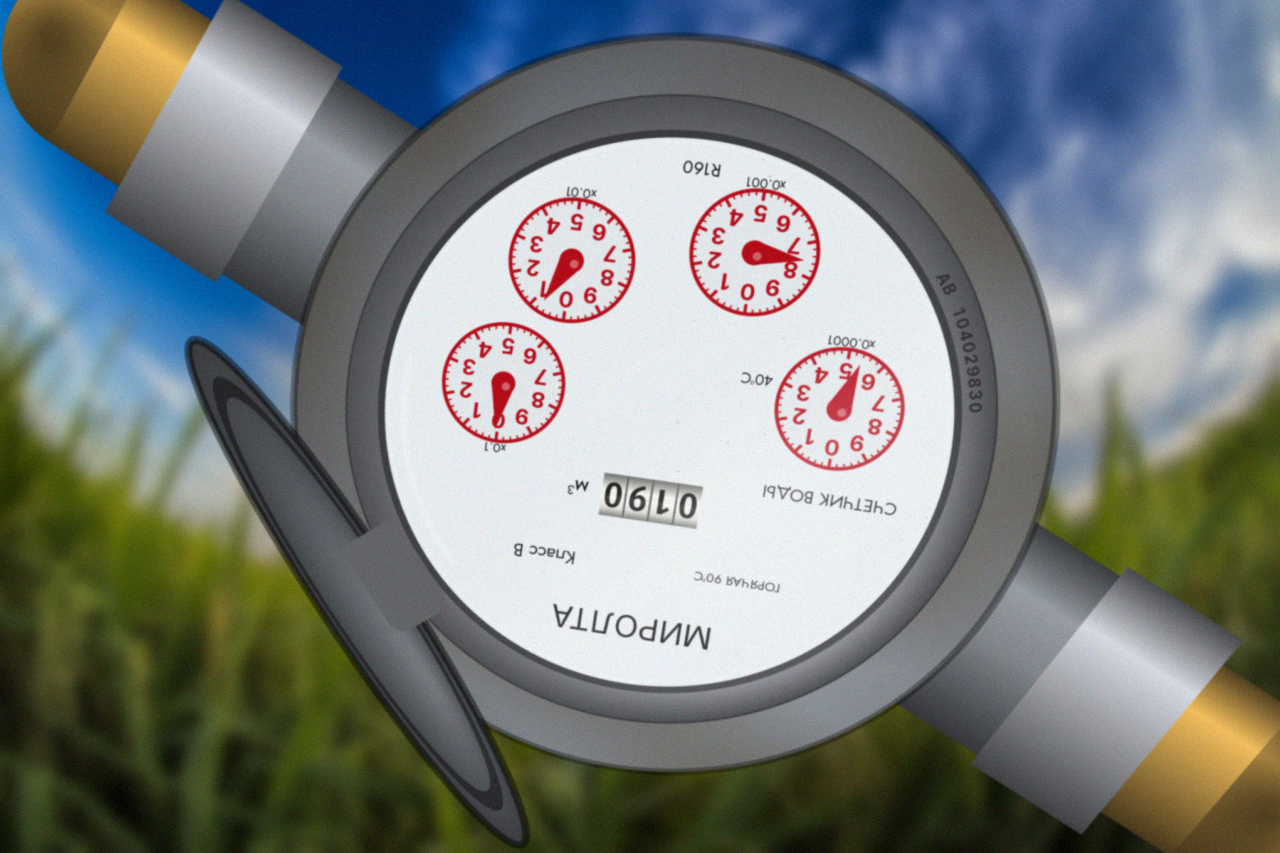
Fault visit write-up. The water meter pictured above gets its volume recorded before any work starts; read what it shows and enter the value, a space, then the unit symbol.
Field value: 190.0075 m³
